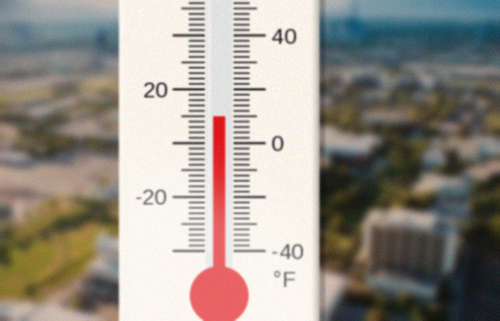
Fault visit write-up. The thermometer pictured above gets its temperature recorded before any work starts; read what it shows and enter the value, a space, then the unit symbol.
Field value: 10 °F
